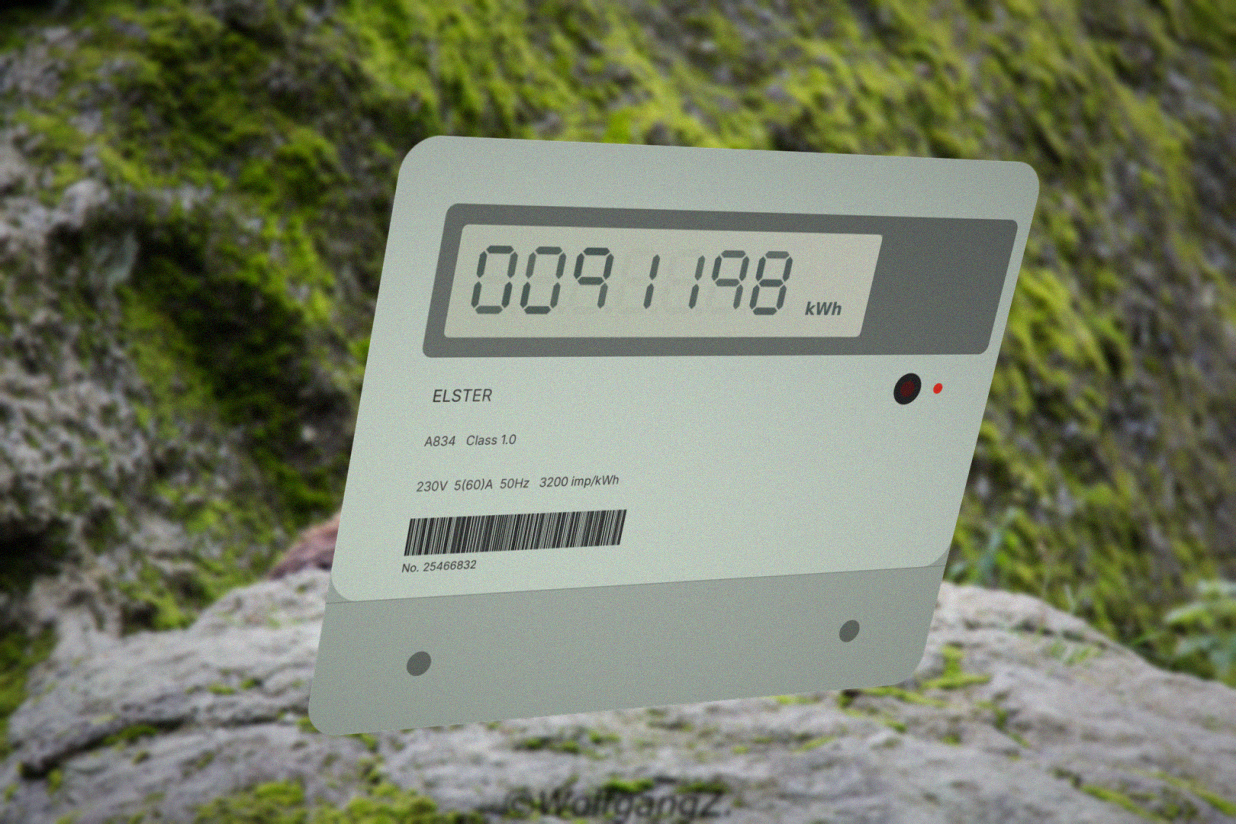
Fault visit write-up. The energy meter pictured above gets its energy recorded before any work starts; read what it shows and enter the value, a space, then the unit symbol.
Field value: 91198 kWh
